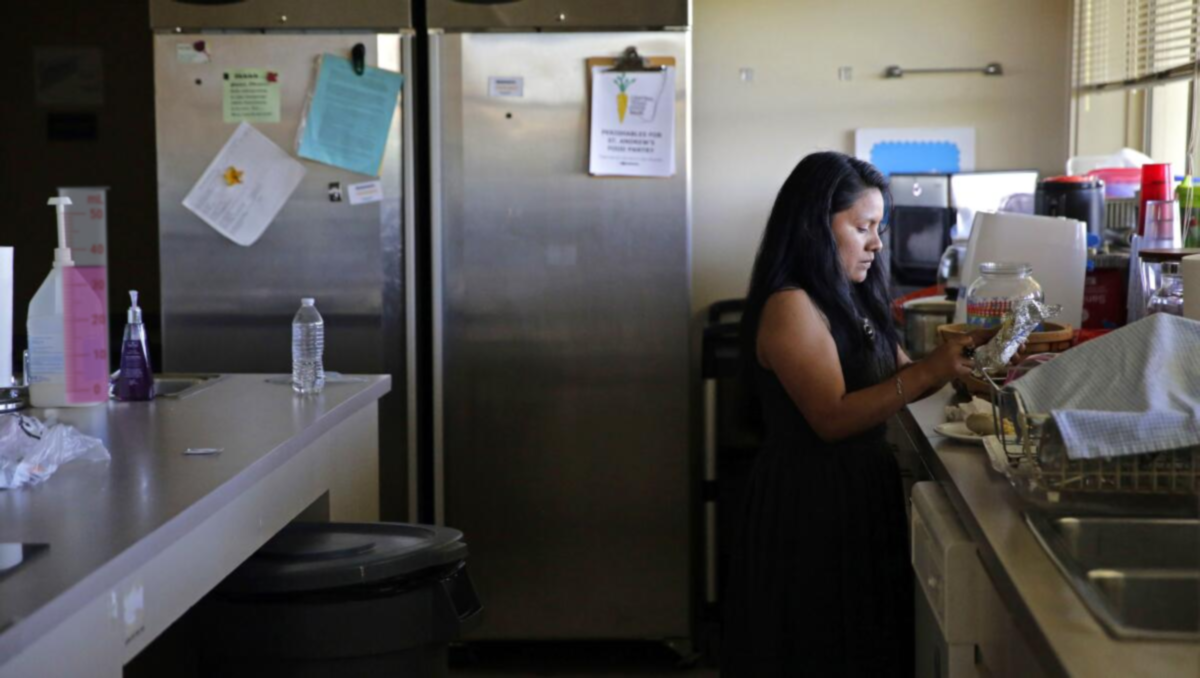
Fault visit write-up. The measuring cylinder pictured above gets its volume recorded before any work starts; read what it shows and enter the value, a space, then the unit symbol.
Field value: 35 mL
